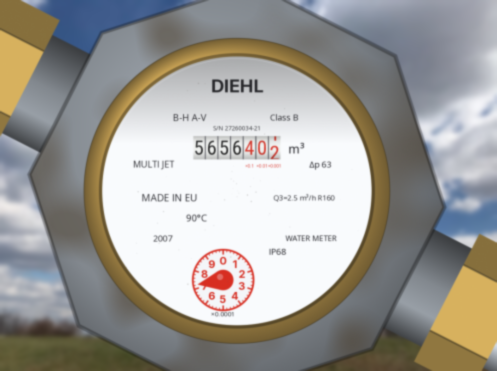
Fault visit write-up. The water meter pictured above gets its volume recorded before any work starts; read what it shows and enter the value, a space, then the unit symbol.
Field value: 5656.4017 m³
